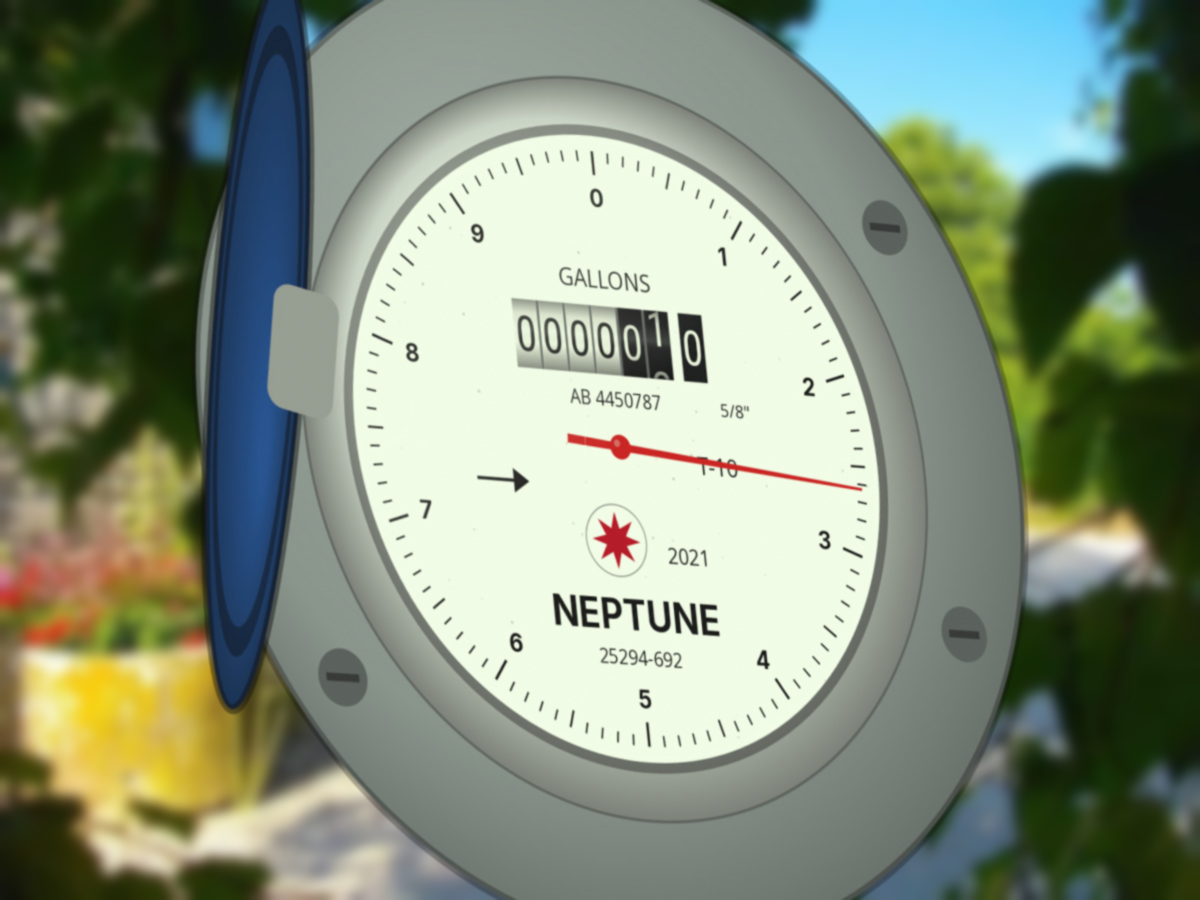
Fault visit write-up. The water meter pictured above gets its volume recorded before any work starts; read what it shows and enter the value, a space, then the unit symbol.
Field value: 12.6 gal
